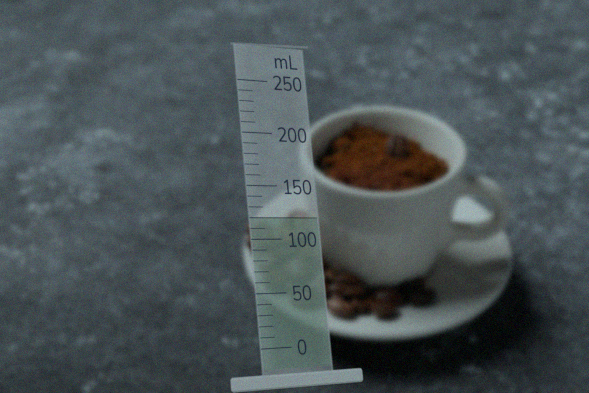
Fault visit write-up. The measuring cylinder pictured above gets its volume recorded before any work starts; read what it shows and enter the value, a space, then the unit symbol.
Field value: 120 mL
